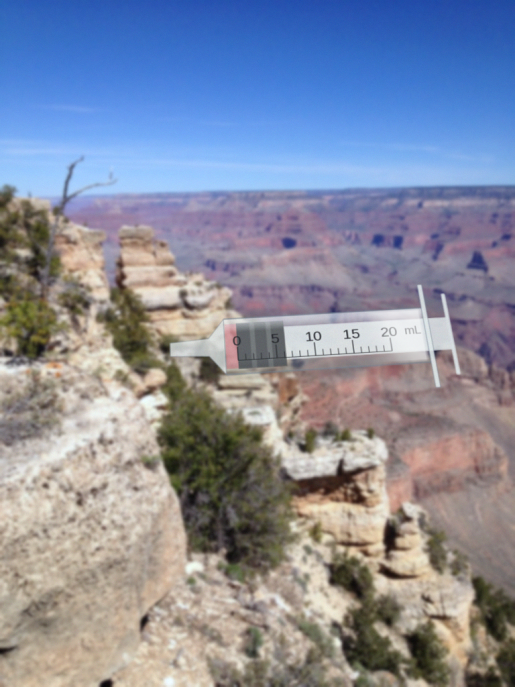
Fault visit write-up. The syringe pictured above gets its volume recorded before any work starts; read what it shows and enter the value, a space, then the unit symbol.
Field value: 0 mL
